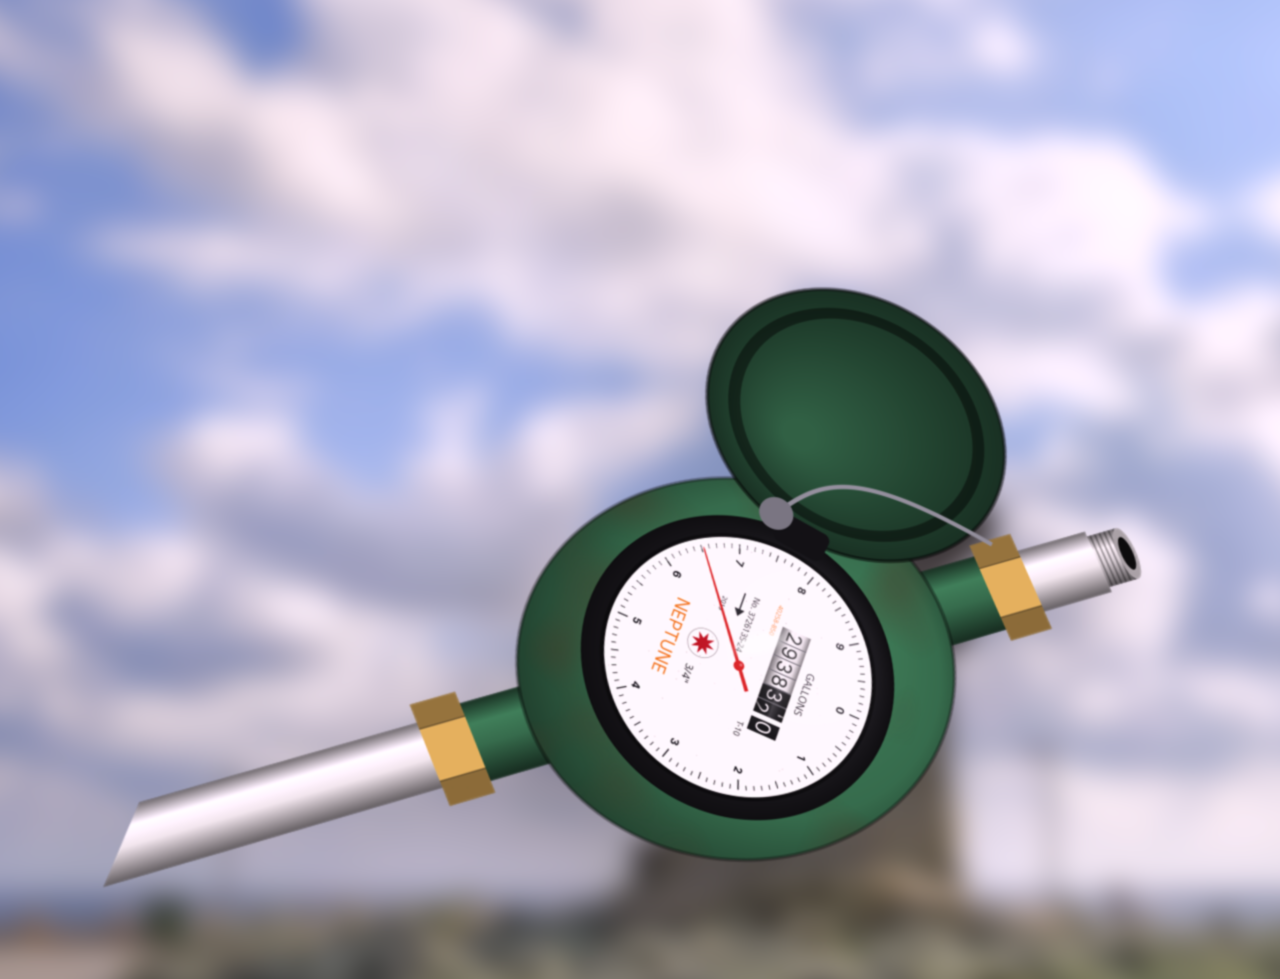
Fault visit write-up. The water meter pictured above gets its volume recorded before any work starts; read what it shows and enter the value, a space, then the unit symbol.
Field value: 2938316.5 gal
